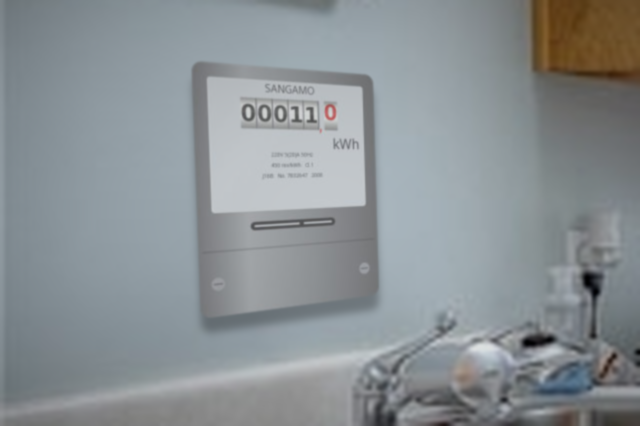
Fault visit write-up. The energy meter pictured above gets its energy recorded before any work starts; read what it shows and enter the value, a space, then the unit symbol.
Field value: 11.0 kWh
